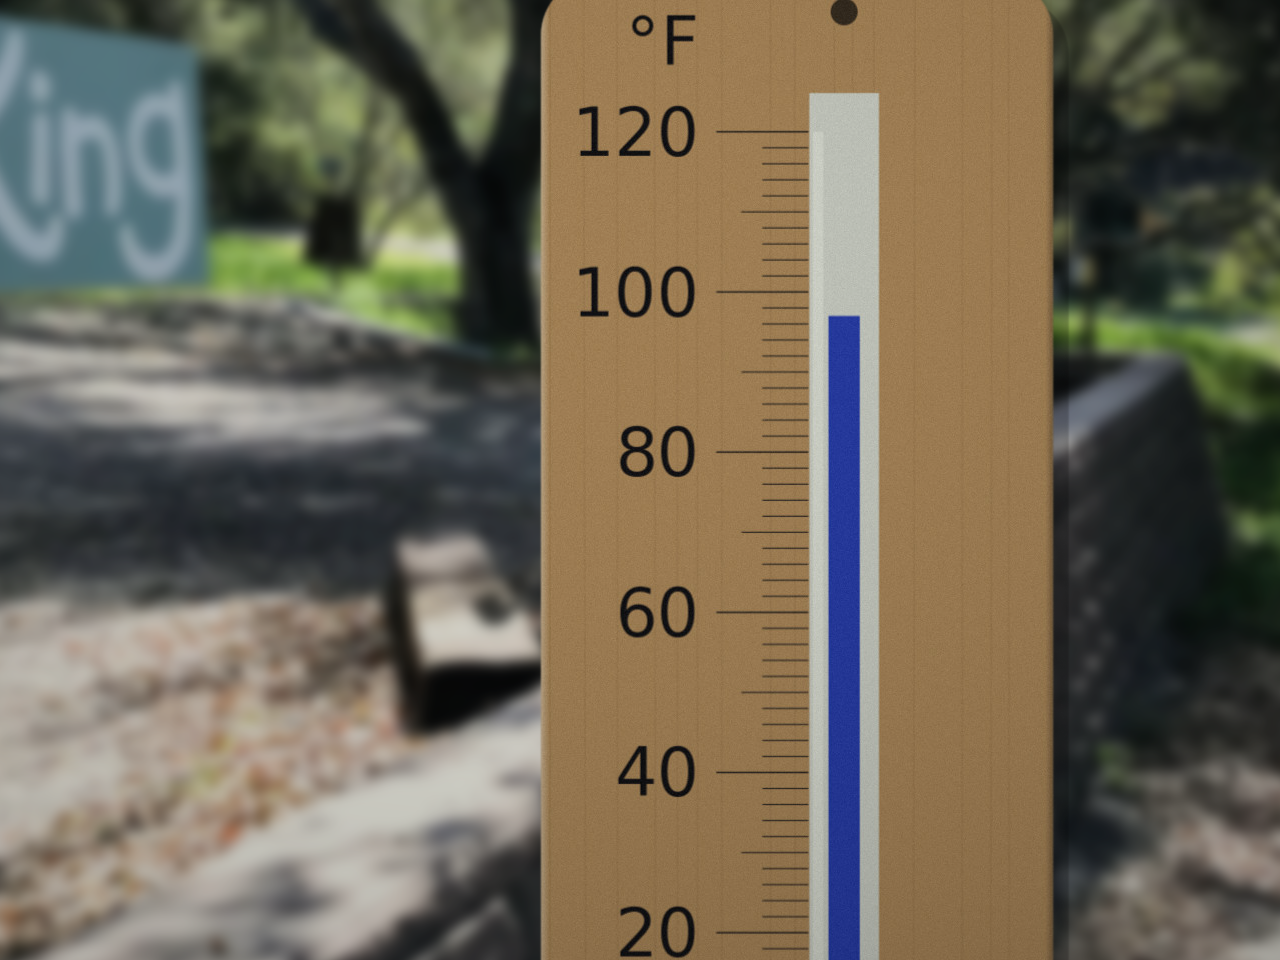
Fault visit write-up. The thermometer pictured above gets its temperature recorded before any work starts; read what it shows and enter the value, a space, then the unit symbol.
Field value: 97 °F
